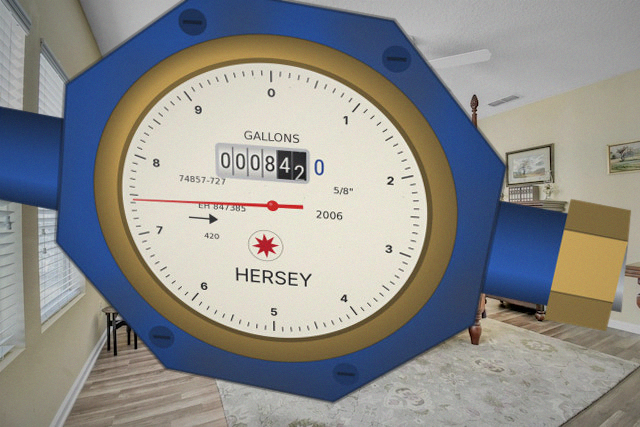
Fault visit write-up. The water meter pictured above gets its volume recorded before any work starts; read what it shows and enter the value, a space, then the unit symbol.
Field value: 8417.4 gal
